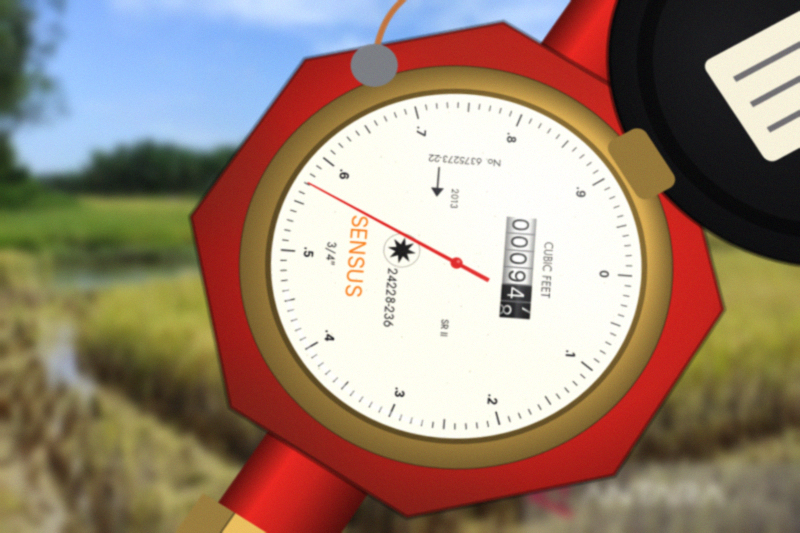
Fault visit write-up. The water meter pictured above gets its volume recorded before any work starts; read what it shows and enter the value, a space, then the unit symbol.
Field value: 947.57 ft³
